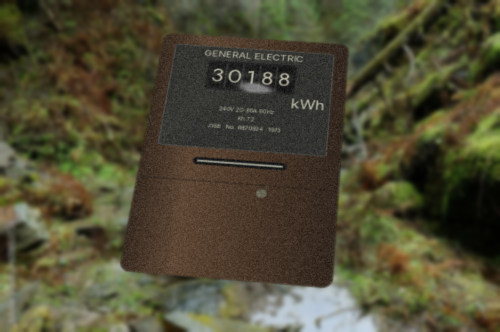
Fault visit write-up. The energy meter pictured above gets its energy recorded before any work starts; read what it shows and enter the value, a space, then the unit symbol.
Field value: 30188 kWh
